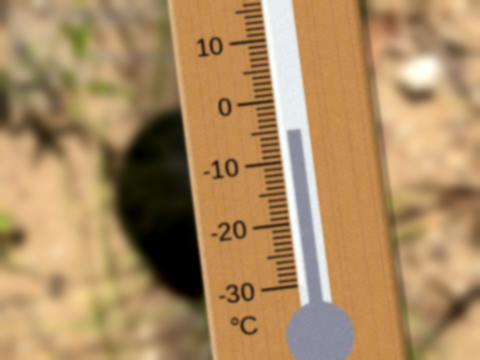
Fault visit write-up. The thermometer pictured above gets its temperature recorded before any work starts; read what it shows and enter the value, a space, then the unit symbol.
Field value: -5 °C
